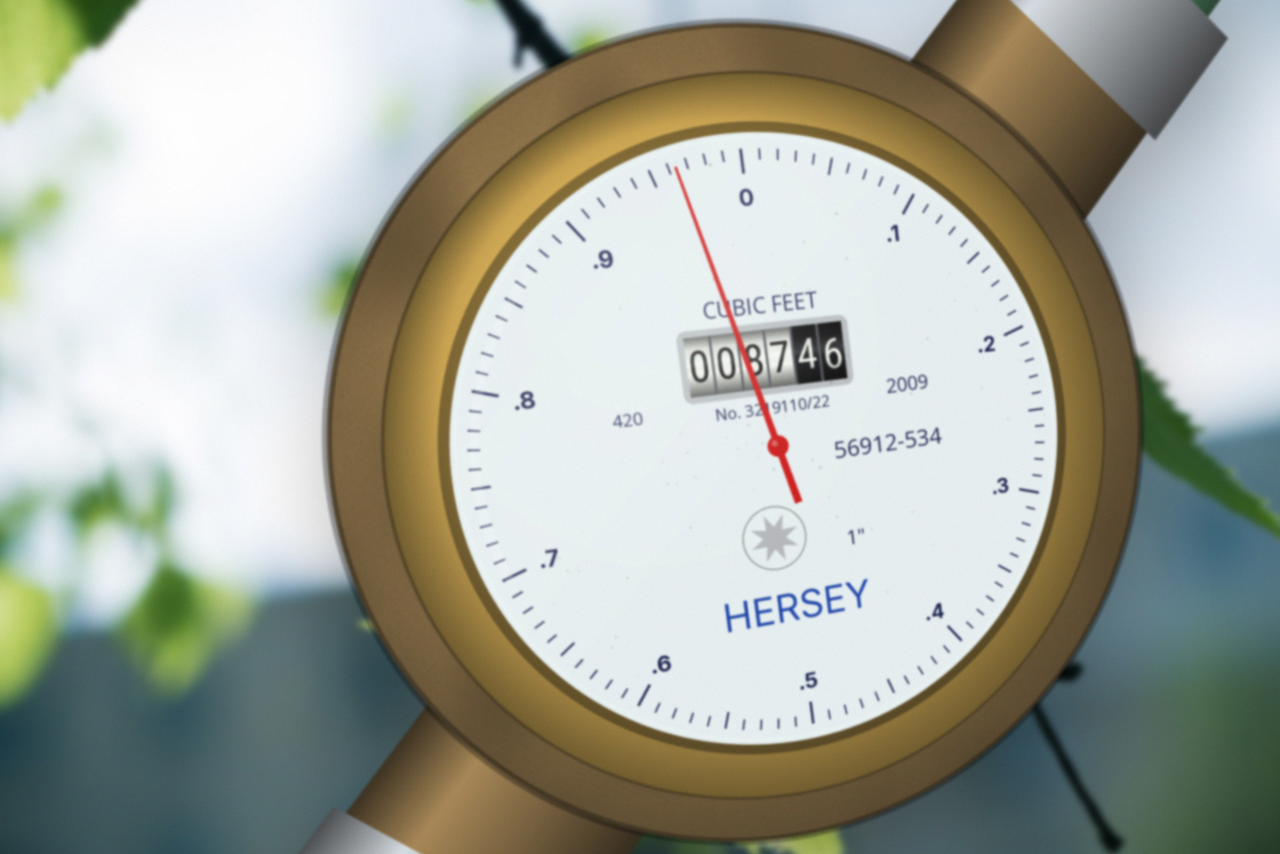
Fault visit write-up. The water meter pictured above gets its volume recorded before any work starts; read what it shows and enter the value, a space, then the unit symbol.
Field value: 8745.96 ft³
